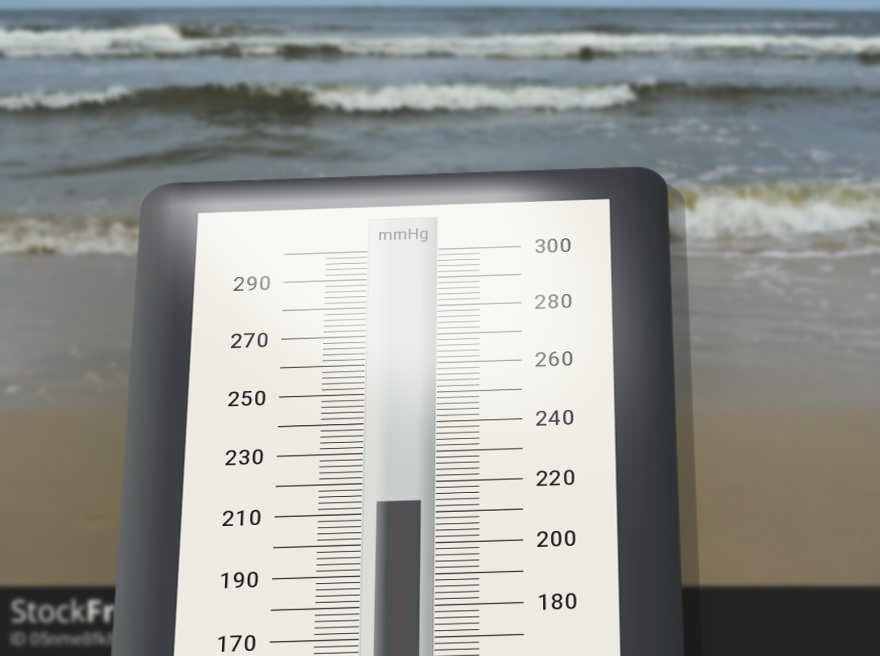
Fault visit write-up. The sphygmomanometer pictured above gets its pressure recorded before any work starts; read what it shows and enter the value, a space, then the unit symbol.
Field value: 214 mmHg
